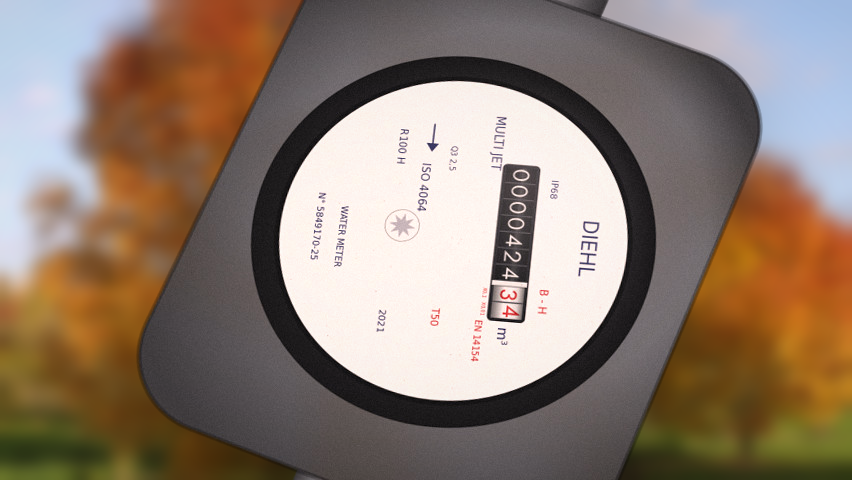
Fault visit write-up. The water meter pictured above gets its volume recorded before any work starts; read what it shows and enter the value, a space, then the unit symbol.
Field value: 424.34 m³
